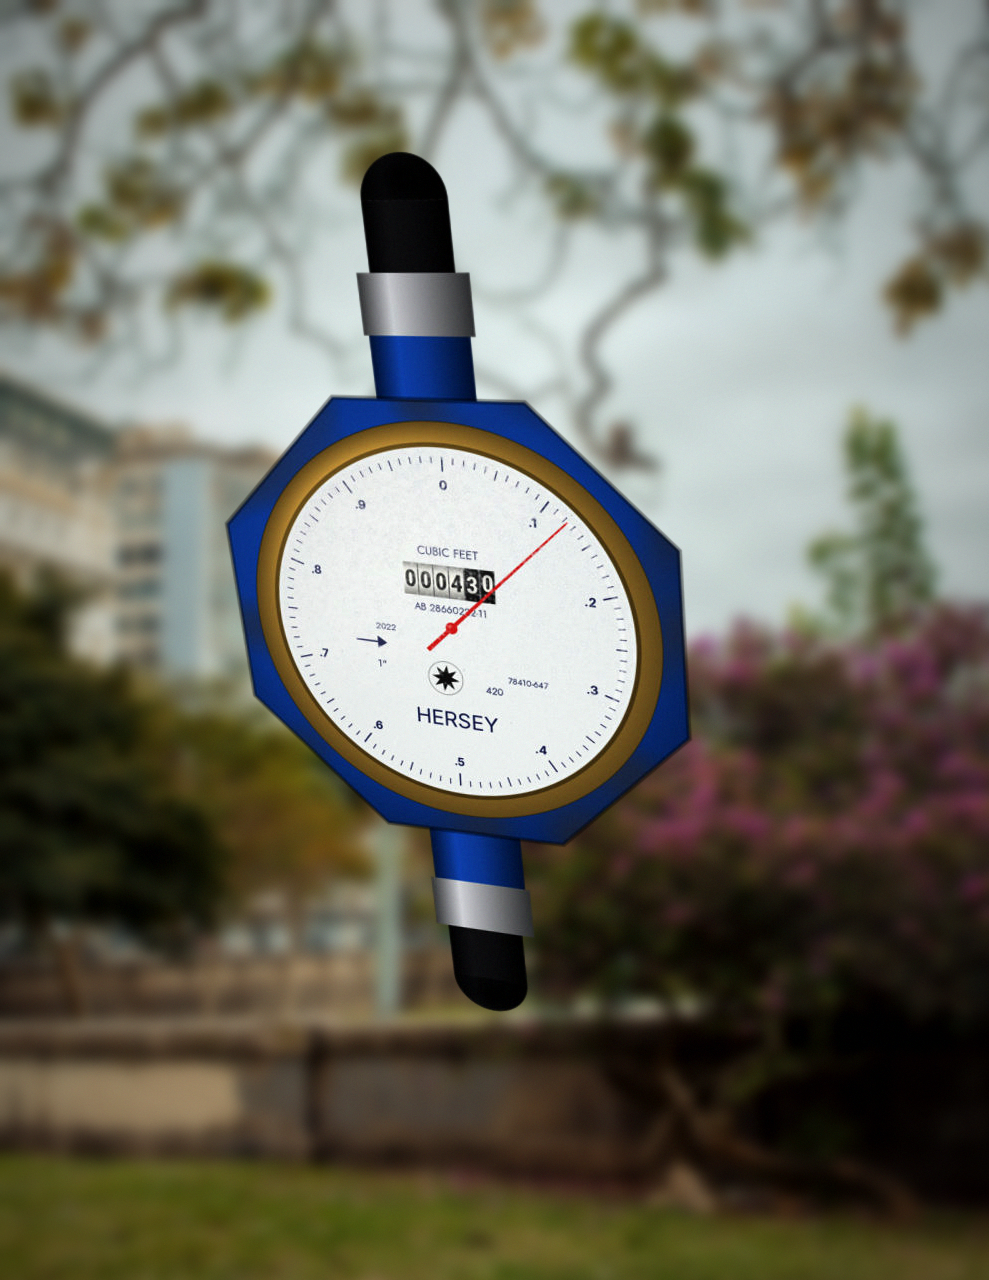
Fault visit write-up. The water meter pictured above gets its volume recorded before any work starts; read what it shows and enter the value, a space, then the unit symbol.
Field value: 430.12 ft³
